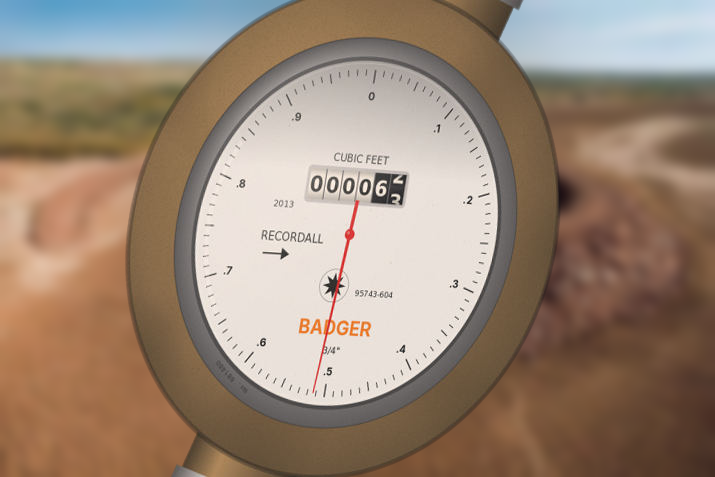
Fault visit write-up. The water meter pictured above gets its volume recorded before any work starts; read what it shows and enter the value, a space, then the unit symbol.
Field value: 62.51 ft³
